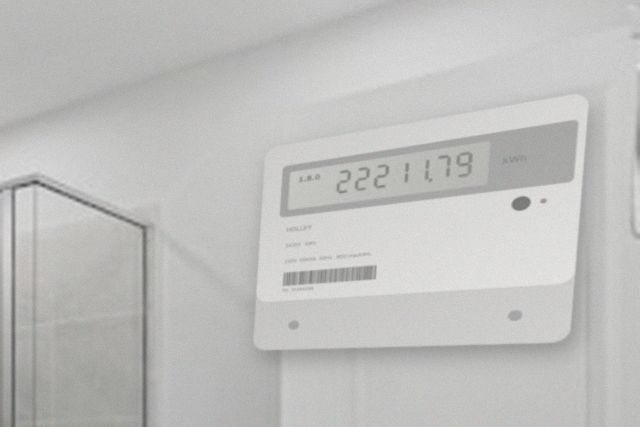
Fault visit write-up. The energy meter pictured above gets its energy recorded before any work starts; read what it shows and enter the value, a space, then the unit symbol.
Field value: 22211.79 kWh
